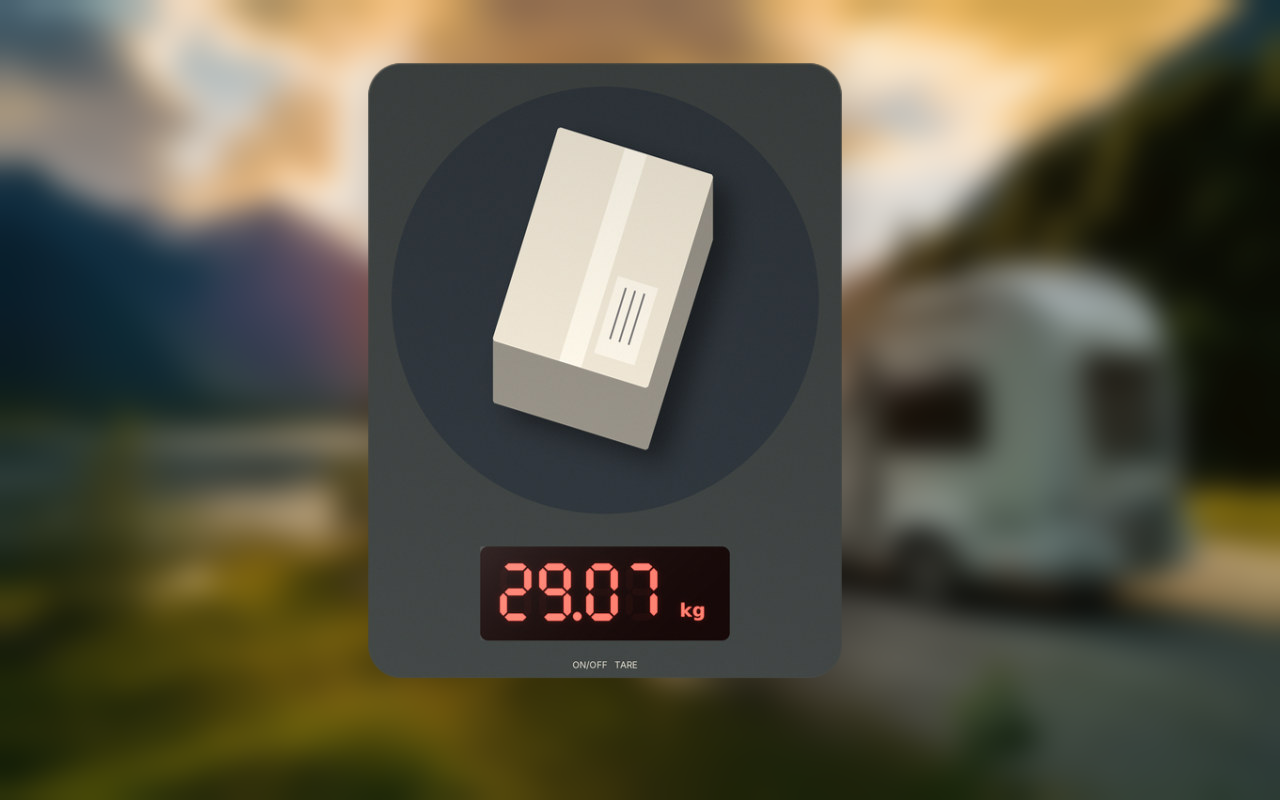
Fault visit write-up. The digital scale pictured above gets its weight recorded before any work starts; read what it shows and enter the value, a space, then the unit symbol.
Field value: 29.07 kg
